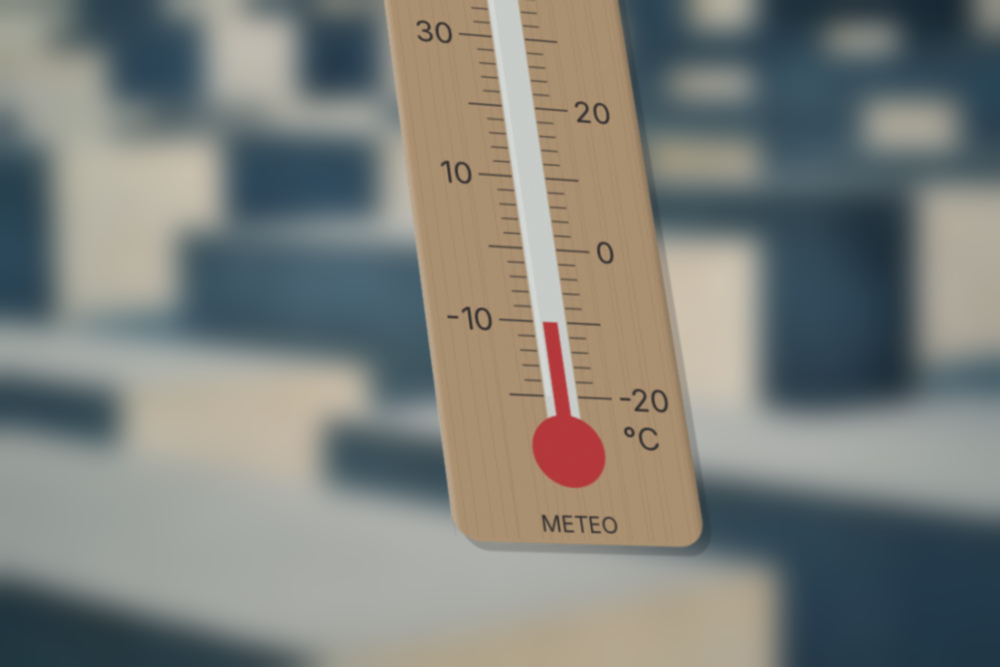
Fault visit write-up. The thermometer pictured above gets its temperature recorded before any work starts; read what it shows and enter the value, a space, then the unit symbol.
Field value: -10 °C
